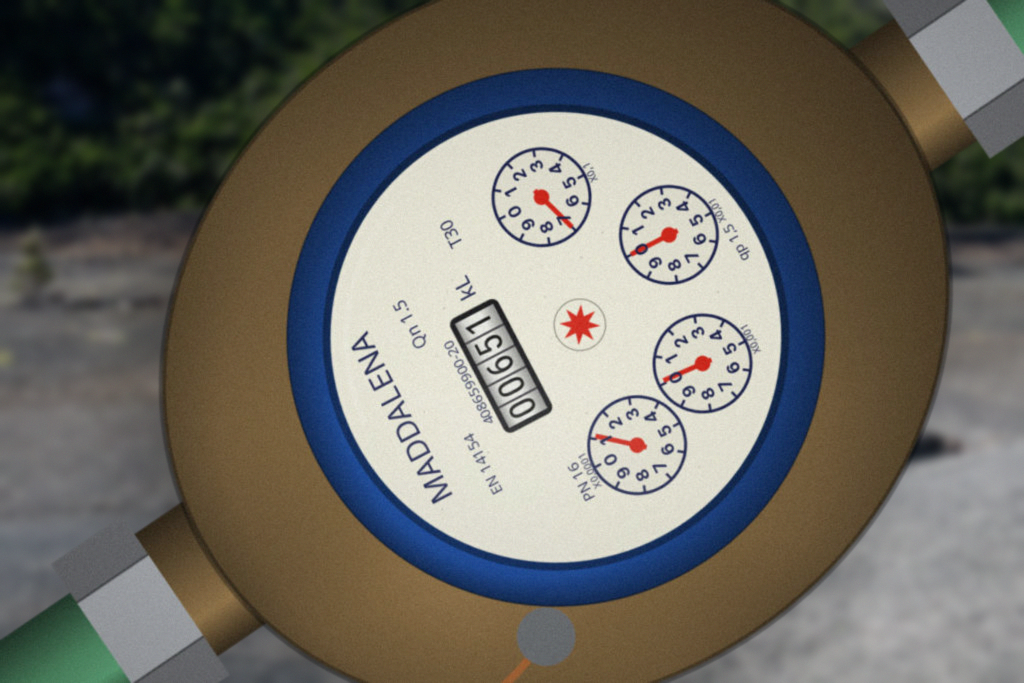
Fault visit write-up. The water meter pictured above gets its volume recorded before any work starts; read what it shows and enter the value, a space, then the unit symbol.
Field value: 651.7001 kL
